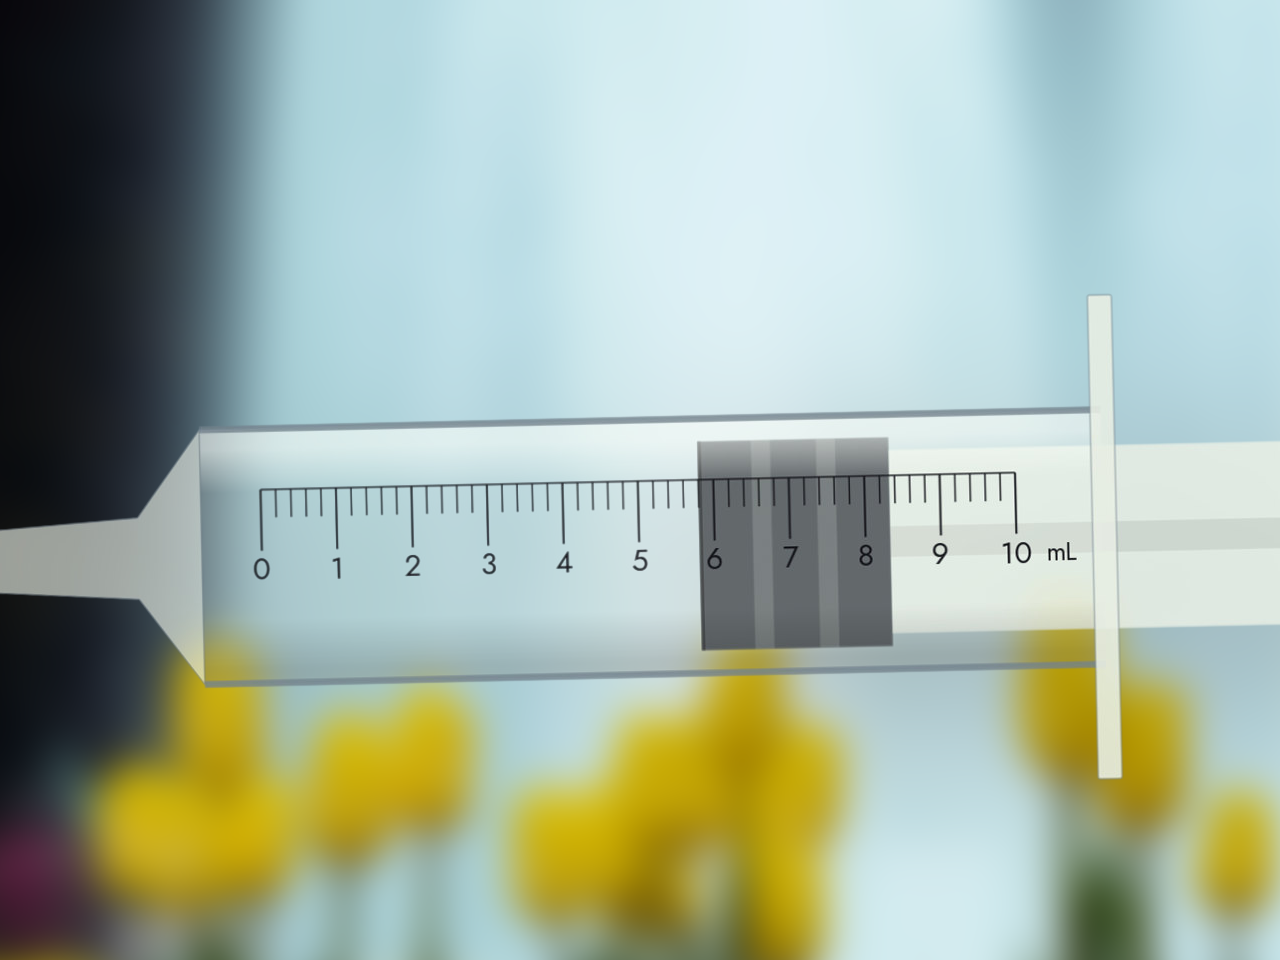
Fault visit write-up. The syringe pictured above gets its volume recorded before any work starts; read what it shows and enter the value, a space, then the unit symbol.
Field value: 5.8 mL
